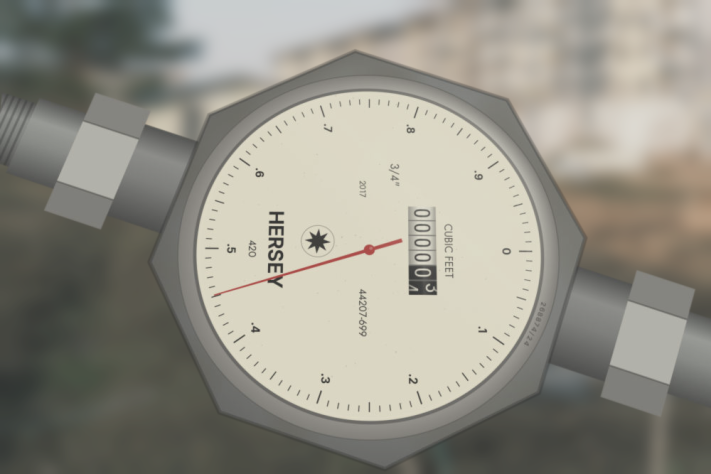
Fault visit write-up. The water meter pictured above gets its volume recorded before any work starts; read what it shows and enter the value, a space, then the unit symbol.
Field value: 3.45 ft³
